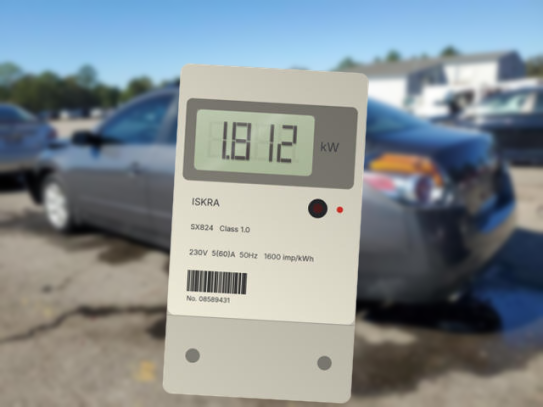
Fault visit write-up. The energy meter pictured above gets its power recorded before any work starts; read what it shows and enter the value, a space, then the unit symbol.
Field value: 1.812 kW
